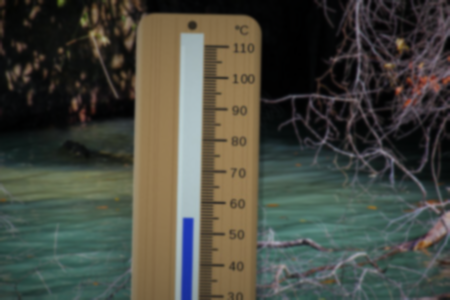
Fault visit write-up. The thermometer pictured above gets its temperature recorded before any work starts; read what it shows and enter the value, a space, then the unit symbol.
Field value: 55 °C
